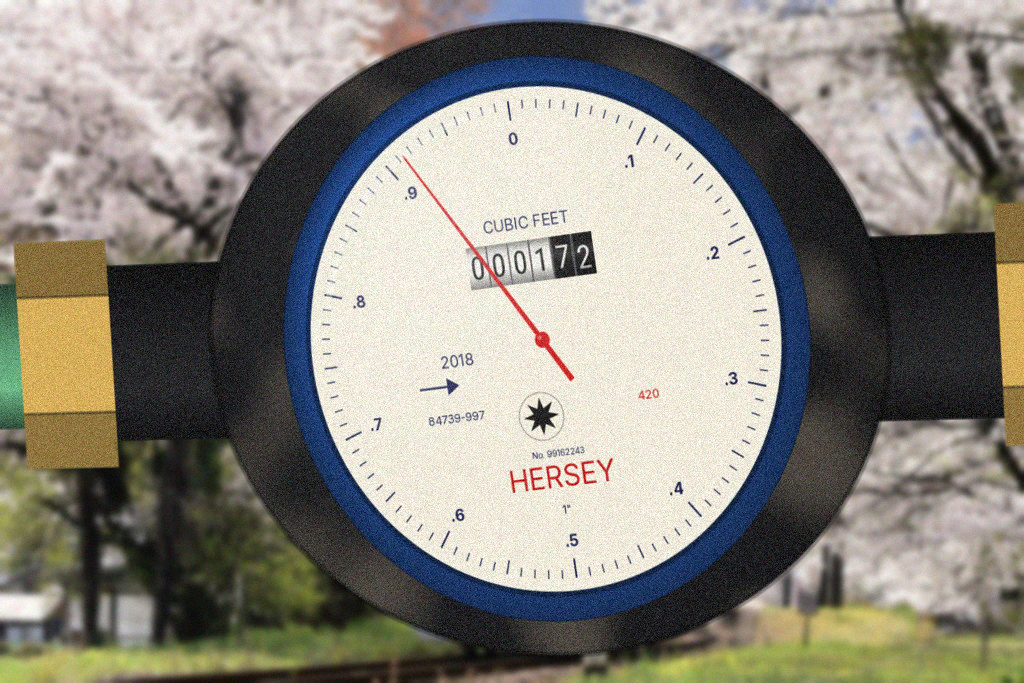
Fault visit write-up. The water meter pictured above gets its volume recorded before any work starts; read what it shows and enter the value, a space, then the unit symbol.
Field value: 171.91 ft³
